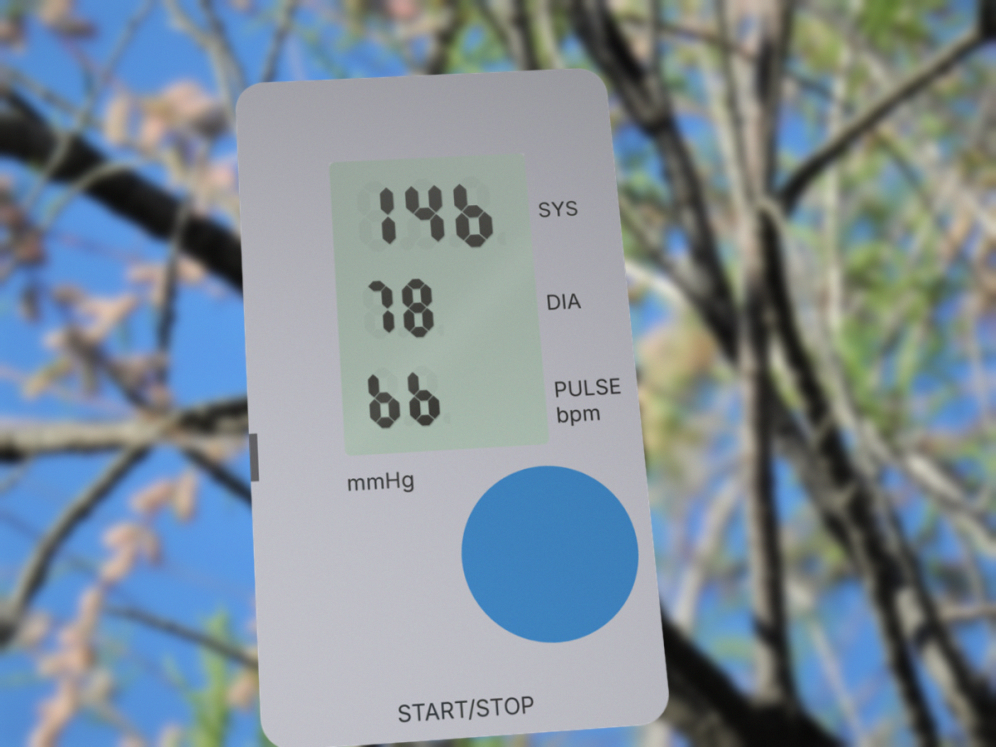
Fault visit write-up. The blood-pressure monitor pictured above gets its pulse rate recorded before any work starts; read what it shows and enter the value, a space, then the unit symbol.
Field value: 66 bpm
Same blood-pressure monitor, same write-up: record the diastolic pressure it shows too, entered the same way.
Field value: 78 mmHg
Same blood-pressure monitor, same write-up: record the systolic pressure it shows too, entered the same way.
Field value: 146 mmHg
